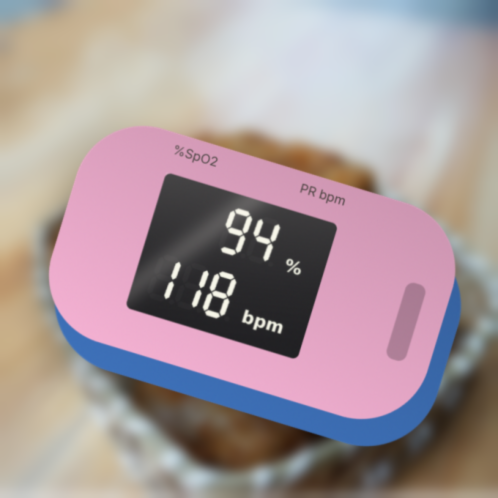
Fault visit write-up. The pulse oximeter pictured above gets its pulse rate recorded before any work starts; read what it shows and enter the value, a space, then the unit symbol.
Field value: 118 bpm
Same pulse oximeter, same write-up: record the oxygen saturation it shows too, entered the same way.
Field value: 94 %
